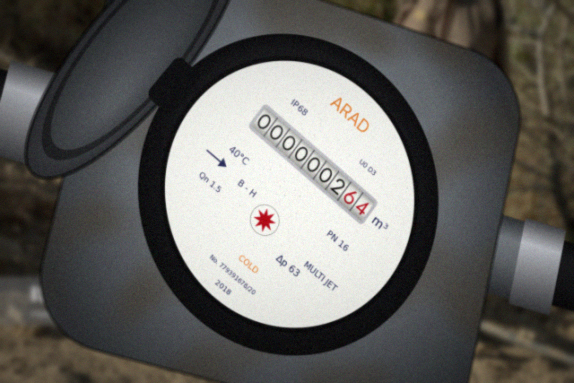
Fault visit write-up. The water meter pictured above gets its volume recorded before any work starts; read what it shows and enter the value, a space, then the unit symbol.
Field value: 2.64 m³
